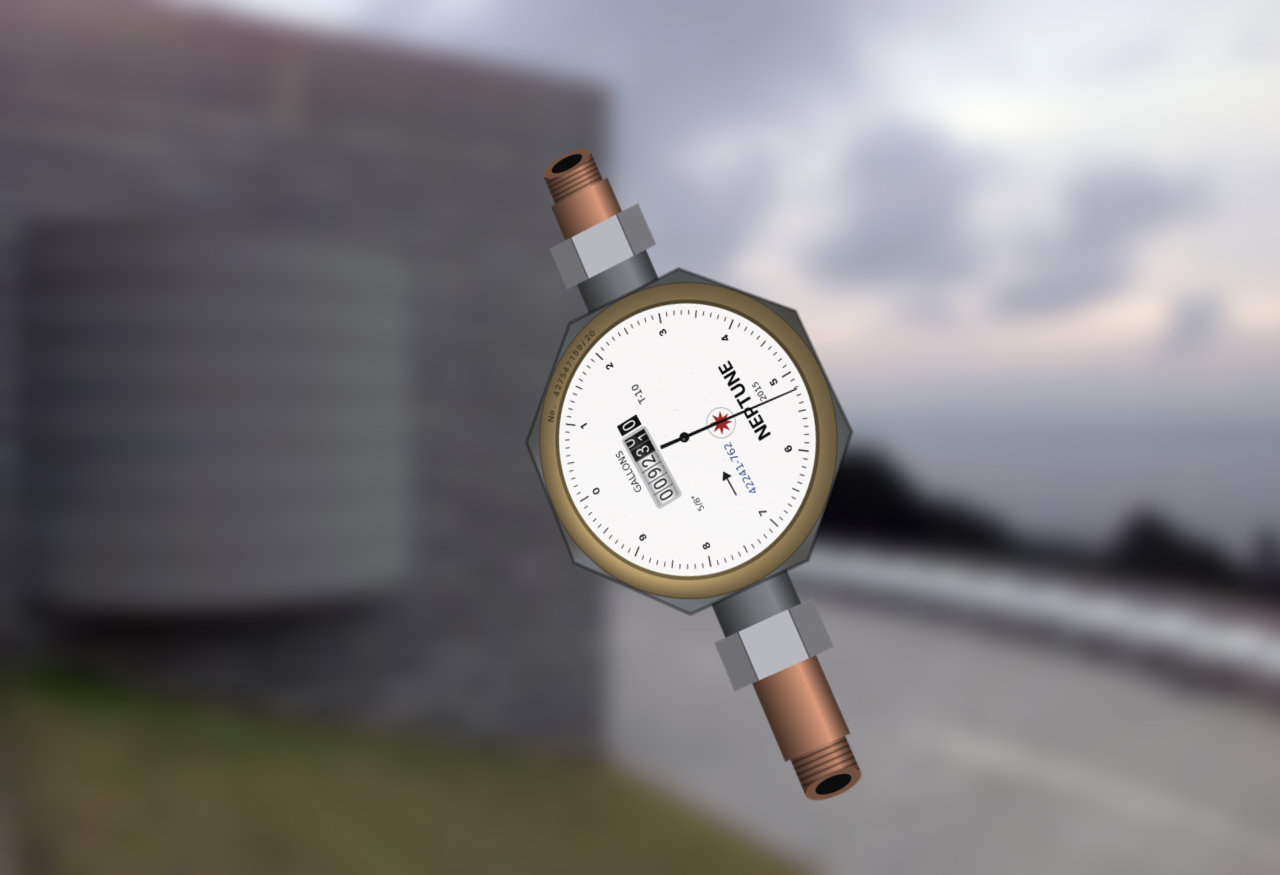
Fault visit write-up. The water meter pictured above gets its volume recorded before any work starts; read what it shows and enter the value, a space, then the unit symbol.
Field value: 92305.2 gal
